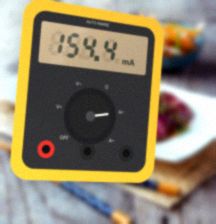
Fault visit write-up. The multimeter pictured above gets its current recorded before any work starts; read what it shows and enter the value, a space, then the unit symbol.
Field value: 154.4 mA
